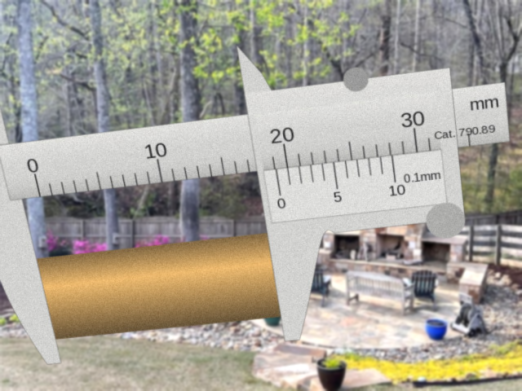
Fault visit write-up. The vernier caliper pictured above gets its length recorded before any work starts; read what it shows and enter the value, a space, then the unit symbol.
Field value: 19.1 mm
